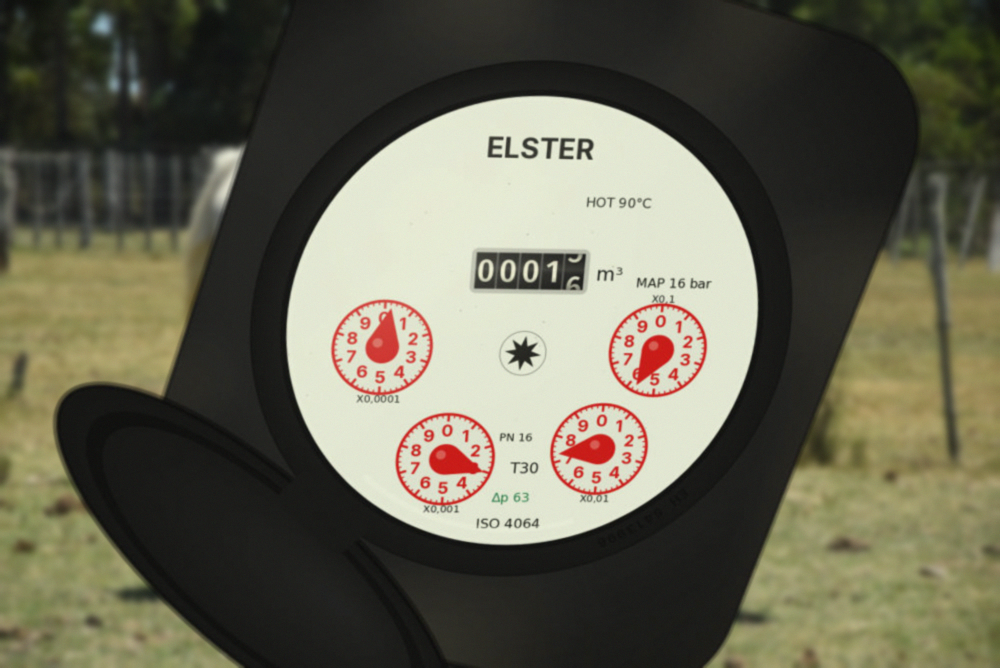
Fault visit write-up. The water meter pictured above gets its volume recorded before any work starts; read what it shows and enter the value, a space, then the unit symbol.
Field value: 15.5730 m³
